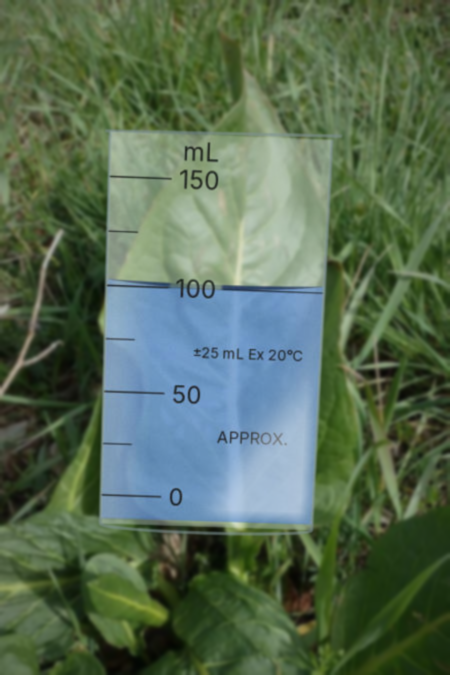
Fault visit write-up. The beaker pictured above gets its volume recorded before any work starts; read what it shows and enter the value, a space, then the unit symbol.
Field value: 100 mL
